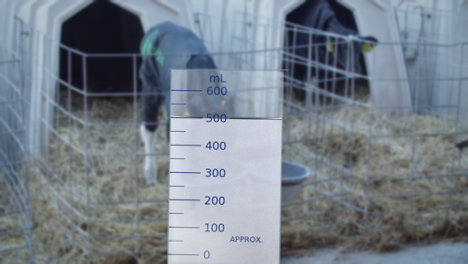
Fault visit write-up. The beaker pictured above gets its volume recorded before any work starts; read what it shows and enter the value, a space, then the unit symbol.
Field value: 500 mL
